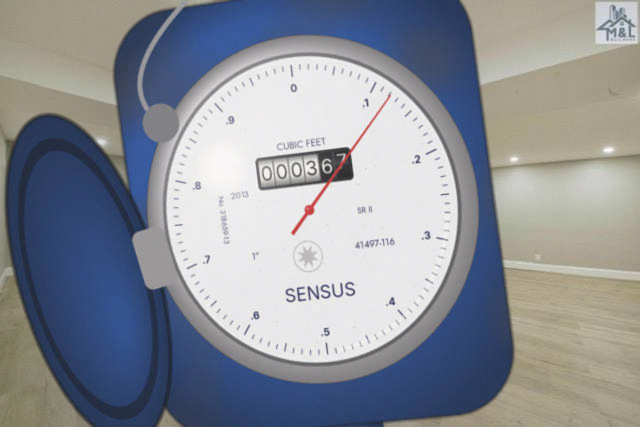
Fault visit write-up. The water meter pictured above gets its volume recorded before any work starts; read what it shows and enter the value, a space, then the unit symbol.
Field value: 367.12 ft³
